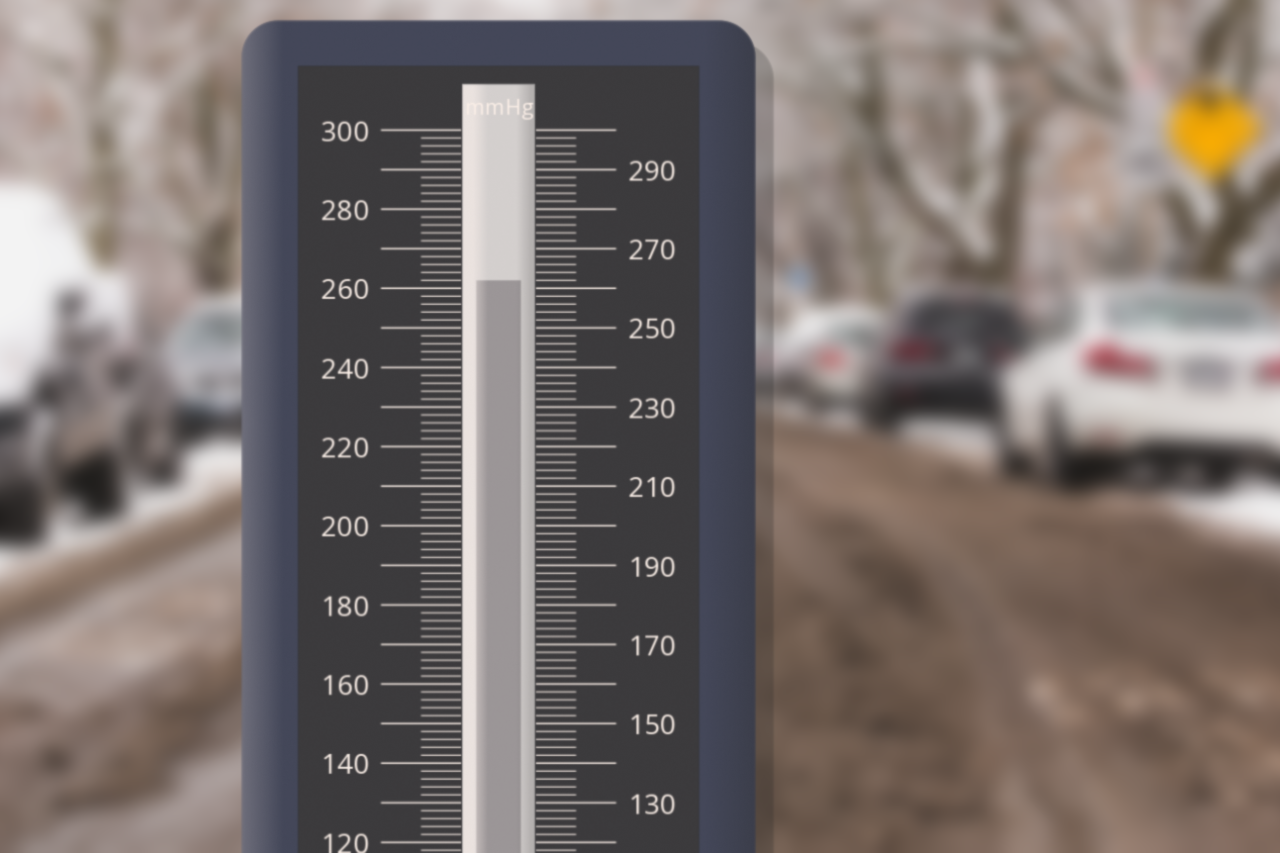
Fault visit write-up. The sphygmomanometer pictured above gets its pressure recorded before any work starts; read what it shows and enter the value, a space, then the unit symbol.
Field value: 262 mmHg
